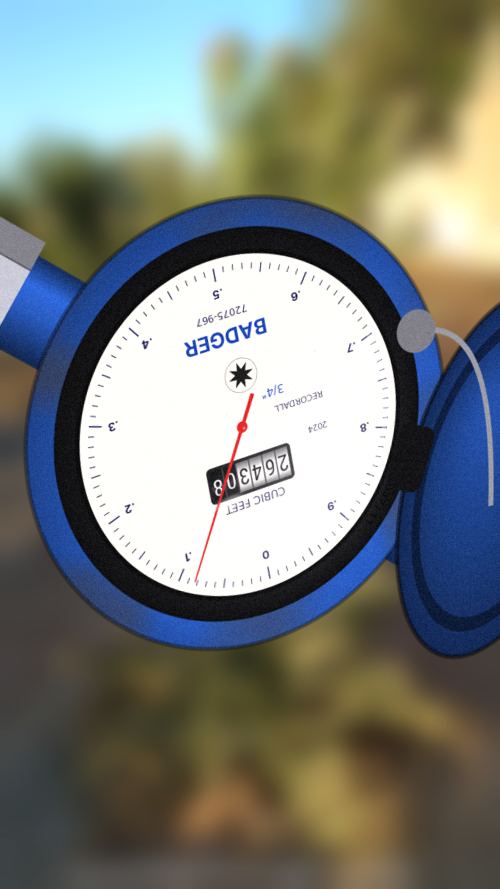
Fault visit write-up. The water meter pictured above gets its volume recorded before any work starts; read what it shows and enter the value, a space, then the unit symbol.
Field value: 264308.08 ft³
